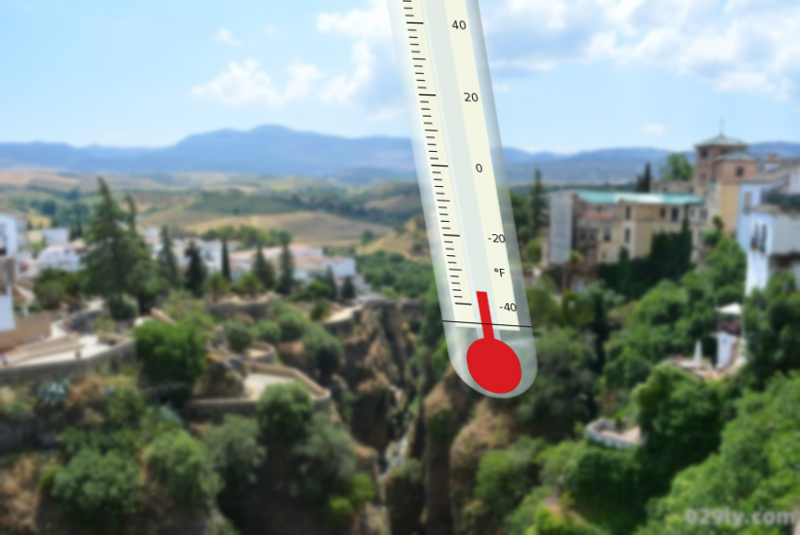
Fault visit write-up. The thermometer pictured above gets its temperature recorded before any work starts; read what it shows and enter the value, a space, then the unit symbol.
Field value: -36 °F
